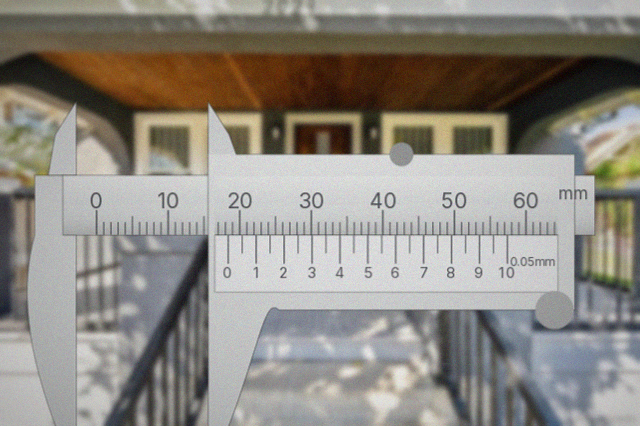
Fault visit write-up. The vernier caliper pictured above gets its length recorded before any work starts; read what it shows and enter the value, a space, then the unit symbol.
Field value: 18.4 mm
